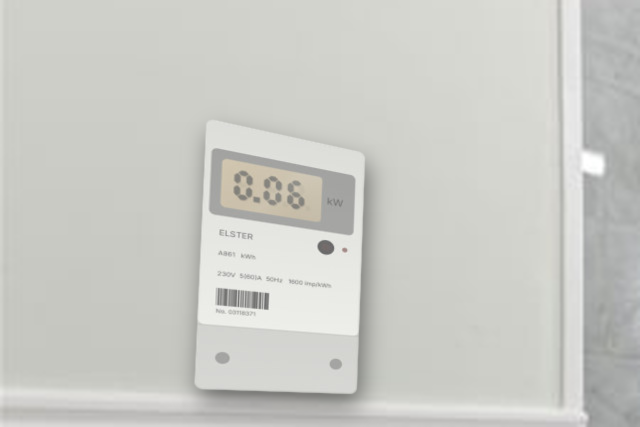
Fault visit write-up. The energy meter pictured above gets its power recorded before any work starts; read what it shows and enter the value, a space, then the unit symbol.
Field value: 0.06 kW
